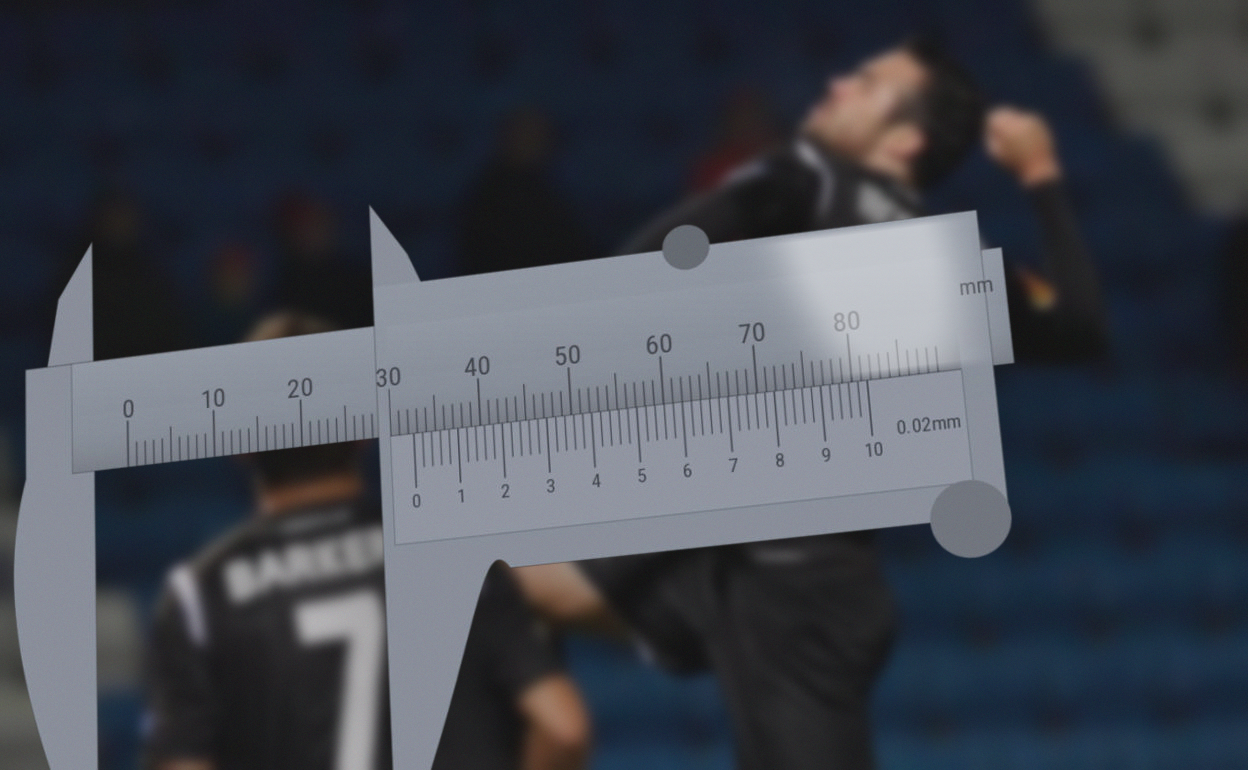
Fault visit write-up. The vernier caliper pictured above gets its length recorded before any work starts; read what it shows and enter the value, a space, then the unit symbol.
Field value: 32.6 mm
